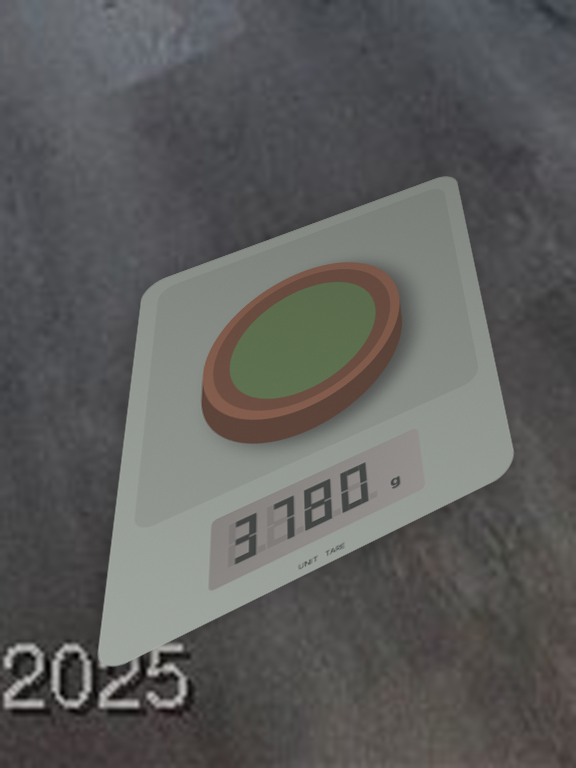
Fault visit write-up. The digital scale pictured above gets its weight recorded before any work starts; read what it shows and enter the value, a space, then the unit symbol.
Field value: 3780 g
